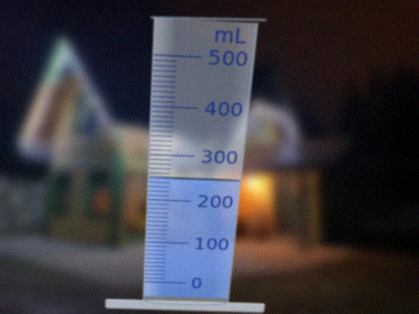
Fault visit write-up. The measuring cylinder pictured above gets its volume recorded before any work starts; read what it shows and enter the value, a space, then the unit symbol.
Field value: 250 mL
